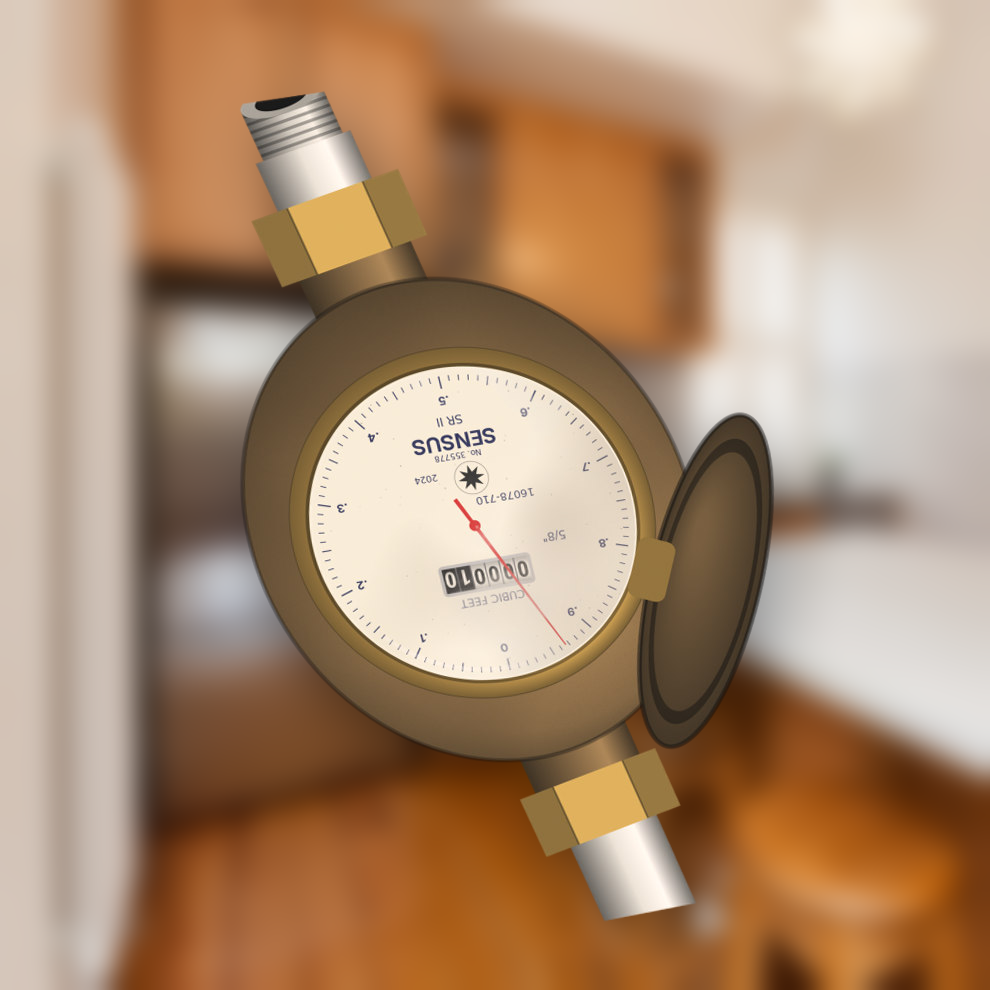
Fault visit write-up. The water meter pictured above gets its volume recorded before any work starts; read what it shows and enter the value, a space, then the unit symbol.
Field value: 9.93 ft³
